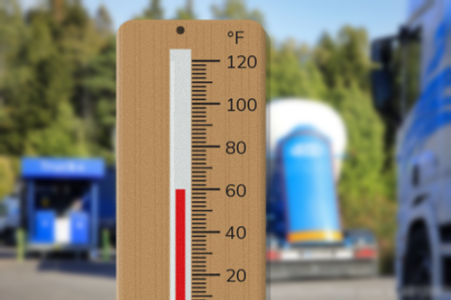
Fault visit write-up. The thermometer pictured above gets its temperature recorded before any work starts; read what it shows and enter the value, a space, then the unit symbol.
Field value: 60 °F
